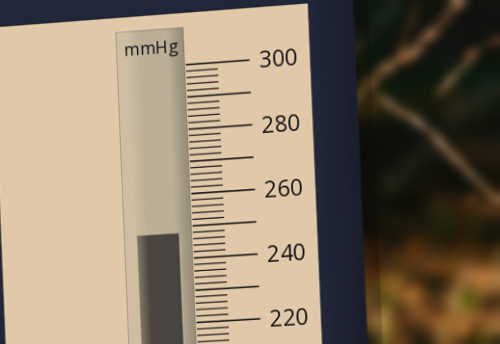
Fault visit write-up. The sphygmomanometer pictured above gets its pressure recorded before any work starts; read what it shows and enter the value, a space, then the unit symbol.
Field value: 248 mmHg
